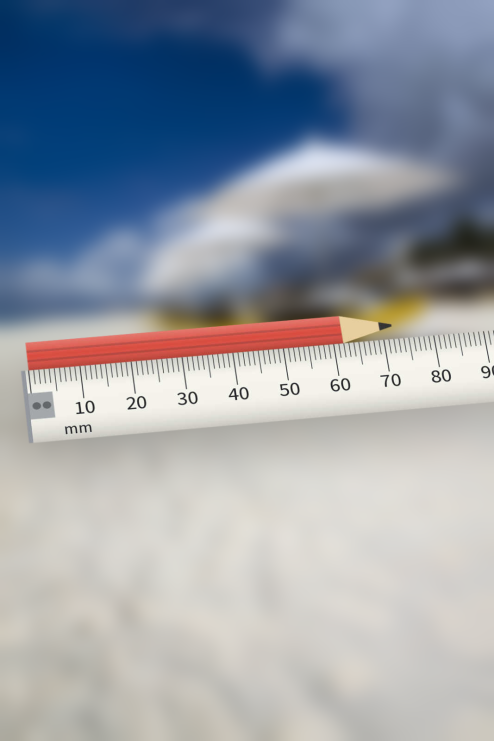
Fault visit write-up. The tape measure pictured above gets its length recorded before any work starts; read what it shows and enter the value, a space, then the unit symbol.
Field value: 72 mm
